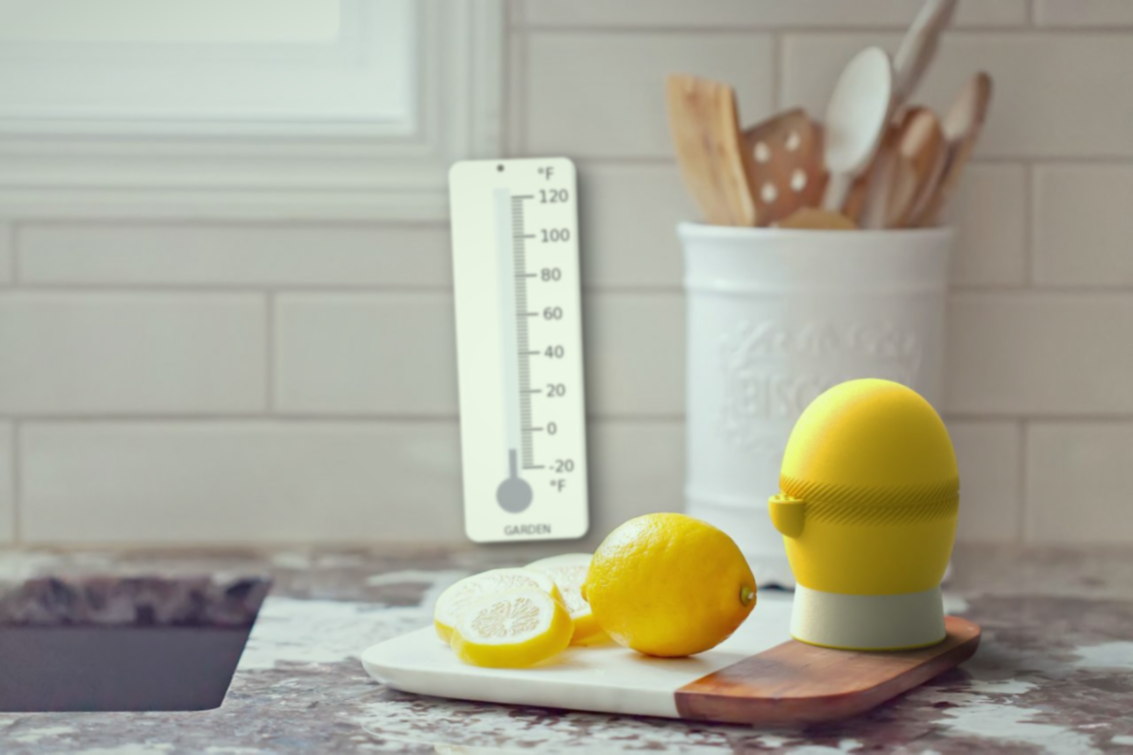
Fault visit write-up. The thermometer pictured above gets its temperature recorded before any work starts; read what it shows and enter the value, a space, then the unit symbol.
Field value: -10 °F
